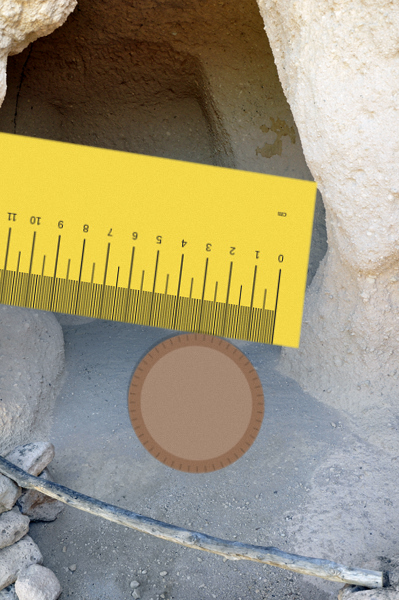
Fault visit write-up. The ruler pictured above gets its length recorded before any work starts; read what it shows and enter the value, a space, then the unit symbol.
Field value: 5.5 cm
